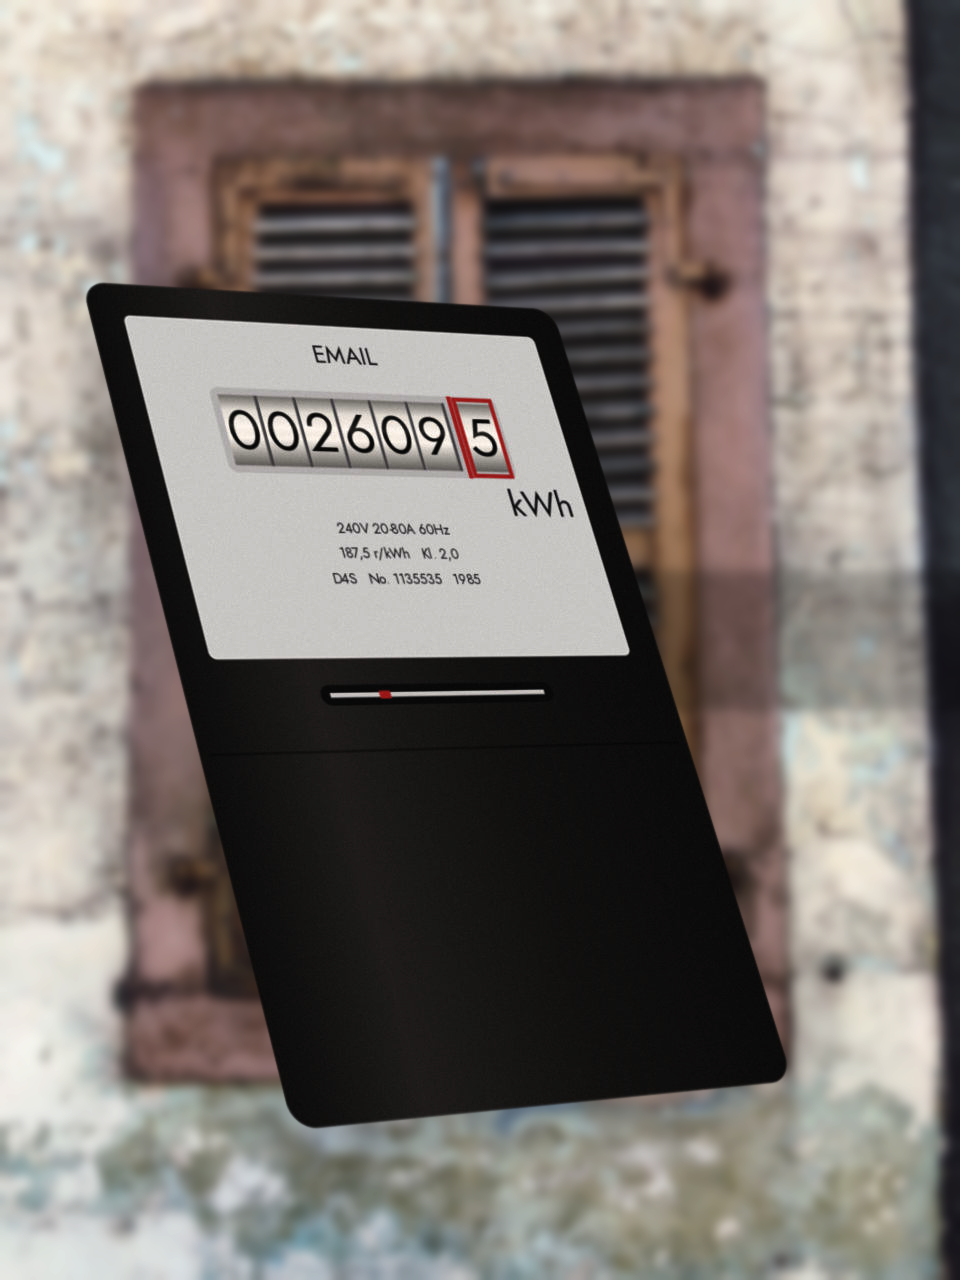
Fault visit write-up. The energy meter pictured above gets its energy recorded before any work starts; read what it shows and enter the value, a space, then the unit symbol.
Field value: 2609.5 kWh
